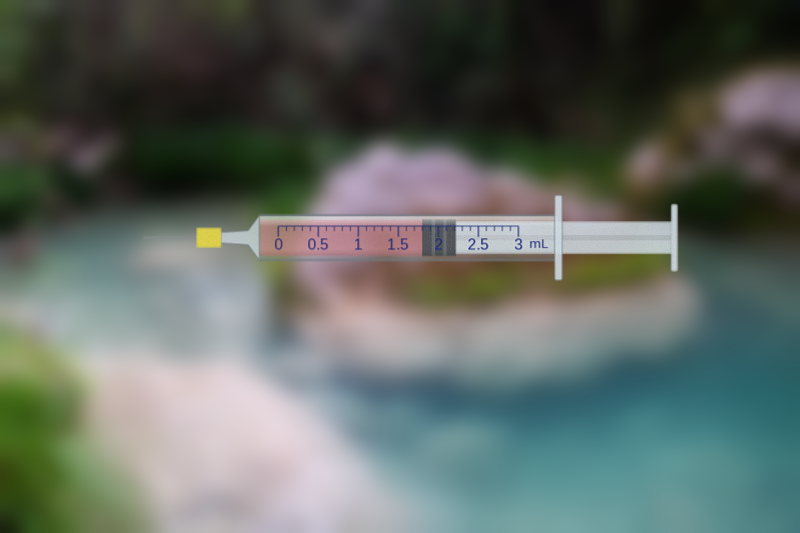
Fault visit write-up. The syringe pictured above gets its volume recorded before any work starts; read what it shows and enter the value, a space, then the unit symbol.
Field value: 1.8 mL
